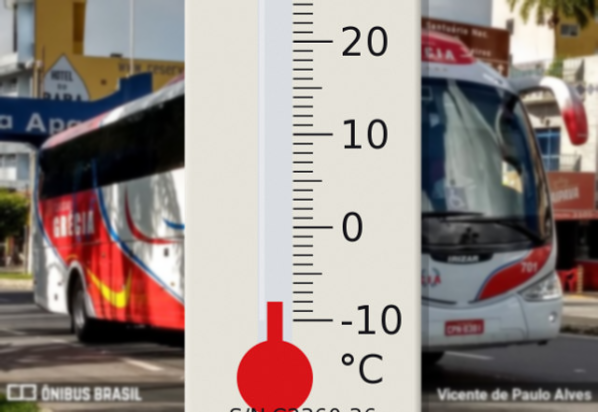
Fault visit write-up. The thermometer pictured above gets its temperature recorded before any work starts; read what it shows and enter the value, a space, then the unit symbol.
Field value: -8 °C
